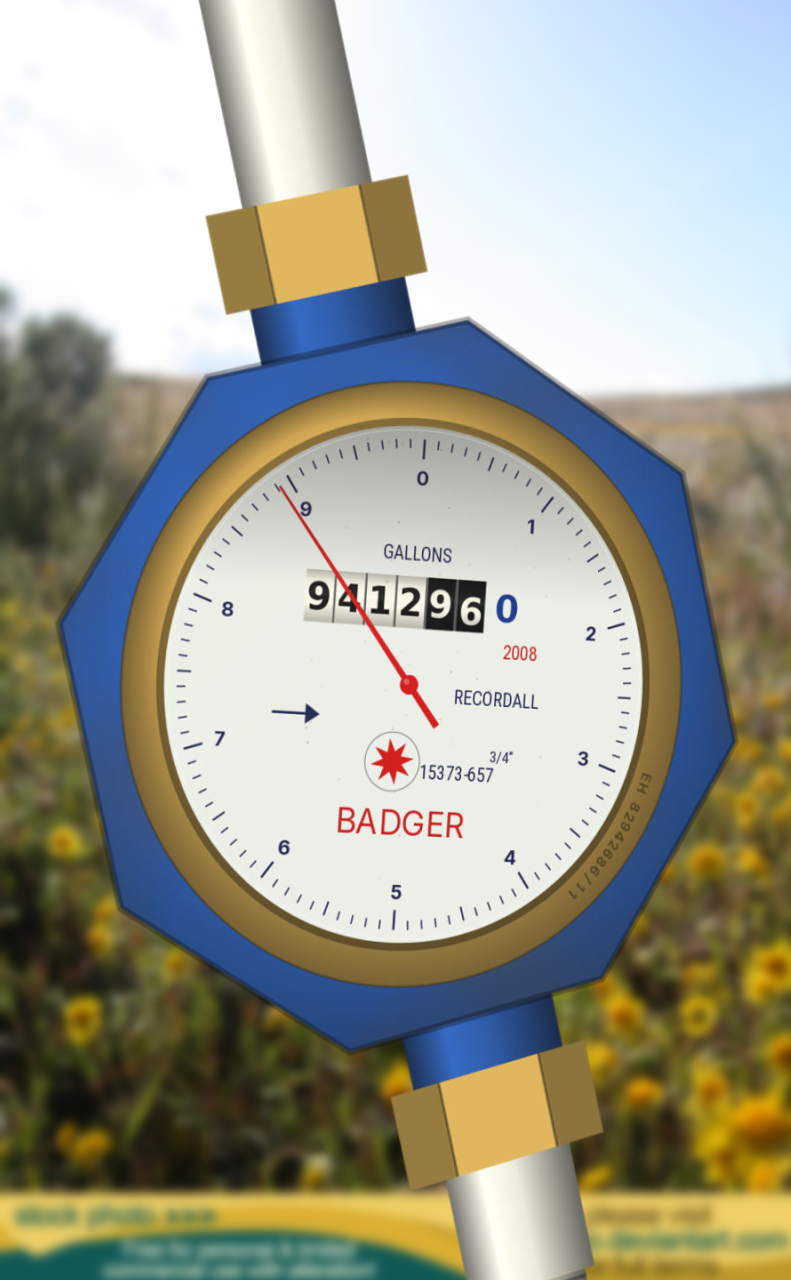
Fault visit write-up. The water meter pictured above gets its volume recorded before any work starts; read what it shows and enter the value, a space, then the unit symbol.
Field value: 9412958.9 gal
